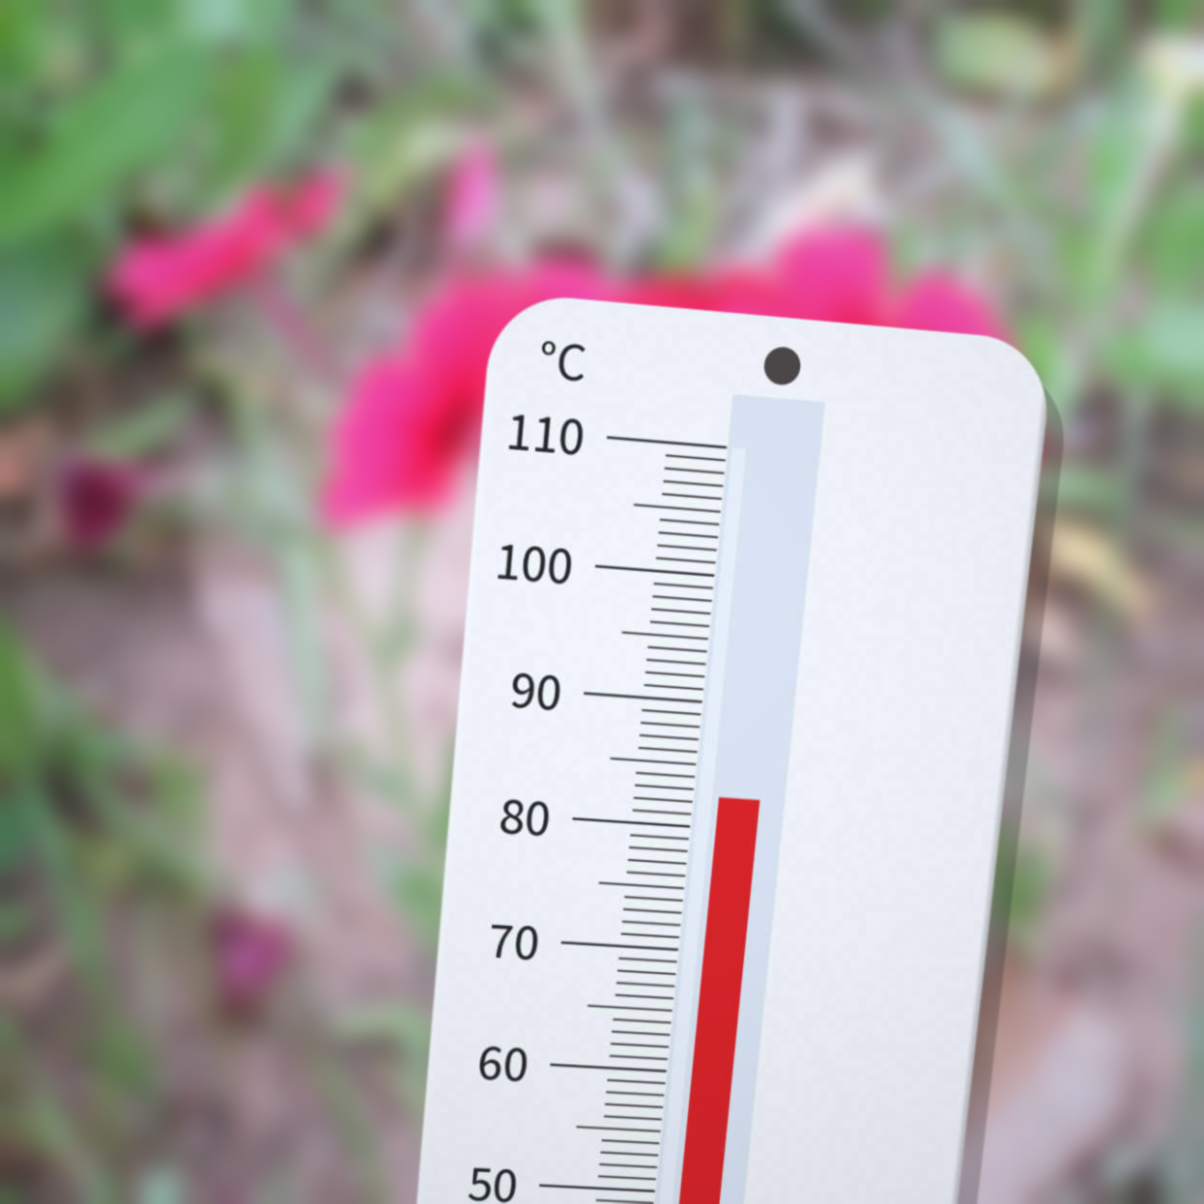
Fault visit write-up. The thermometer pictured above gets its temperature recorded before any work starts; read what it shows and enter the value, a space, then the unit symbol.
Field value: 82.5 °C
